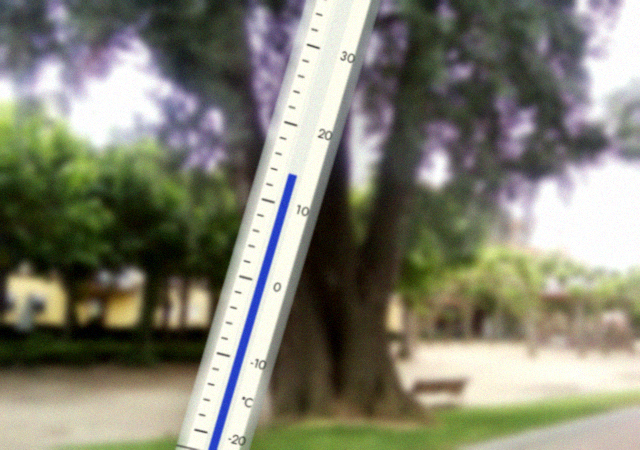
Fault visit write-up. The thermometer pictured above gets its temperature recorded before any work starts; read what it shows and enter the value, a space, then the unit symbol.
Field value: 14 °C
